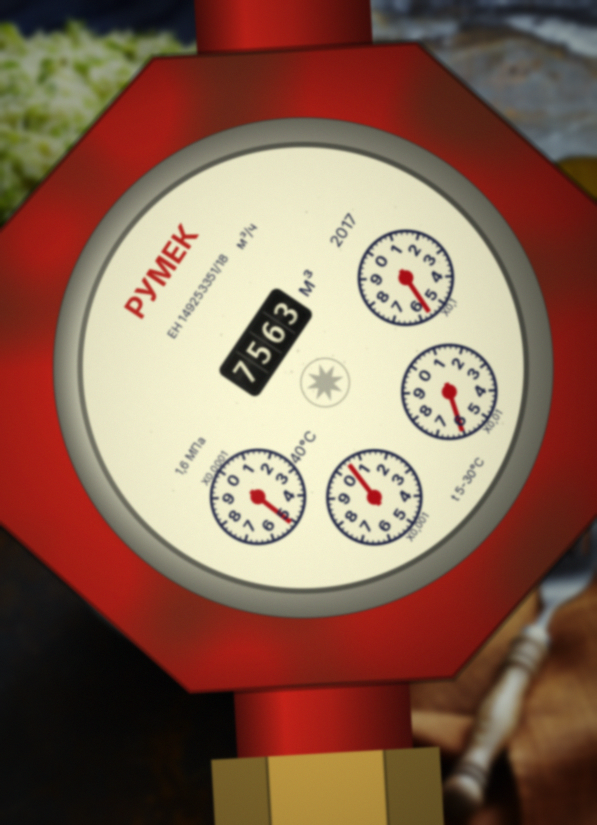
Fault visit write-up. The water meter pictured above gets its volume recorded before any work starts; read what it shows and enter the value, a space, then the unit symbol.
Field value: 7563.5605 m³
